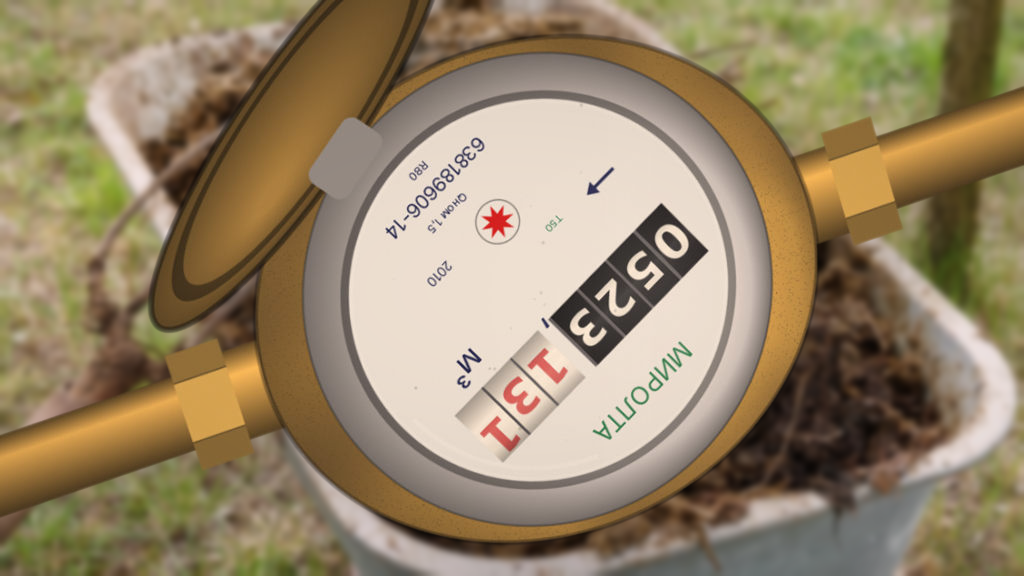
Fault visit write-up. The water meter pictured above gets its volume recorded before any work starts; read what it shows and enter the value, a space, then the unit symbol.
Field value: 523.131 m³
